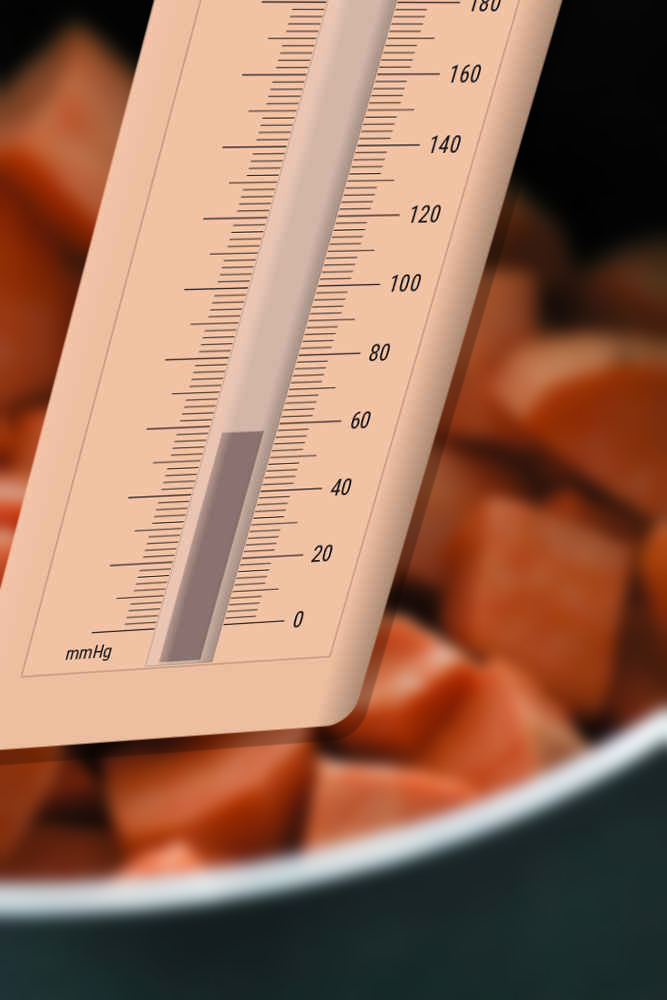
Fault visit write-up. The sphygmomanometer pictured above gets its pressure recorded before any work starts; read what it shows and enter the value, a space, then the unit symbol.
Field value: 58 mmHg
